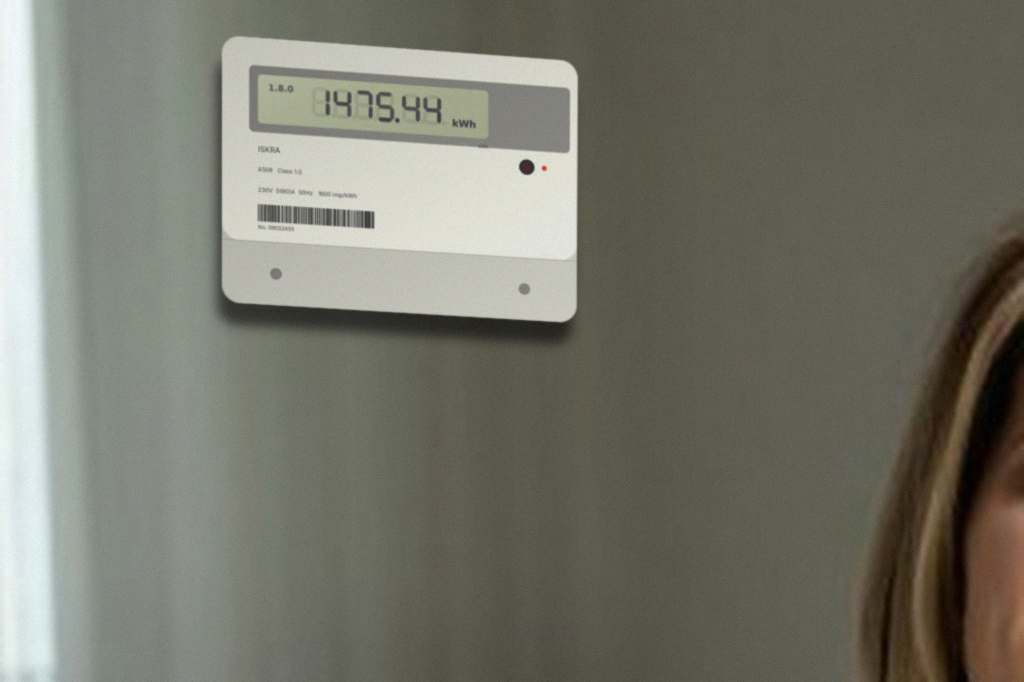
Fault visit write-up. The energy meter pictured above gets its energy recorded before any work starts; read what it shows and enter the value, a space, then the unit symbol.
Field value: 1475.44 kWh
